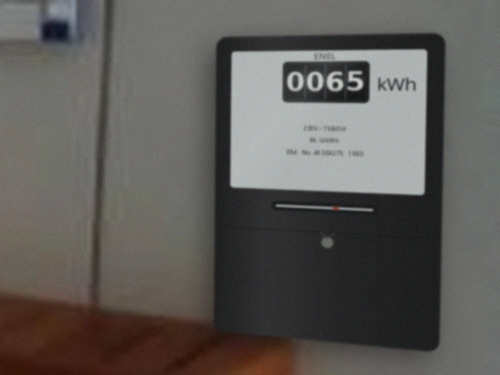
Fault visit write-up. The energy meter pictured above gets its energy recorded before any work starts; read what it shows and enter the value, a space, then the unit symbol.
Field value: 65 kWh
